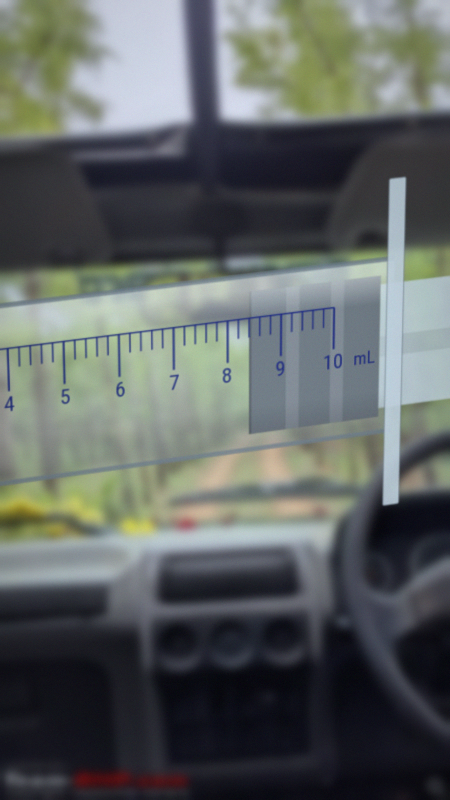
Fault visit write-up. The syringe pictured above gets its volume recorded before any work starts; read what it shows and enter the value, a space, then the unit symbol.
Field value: 8.4 mL
